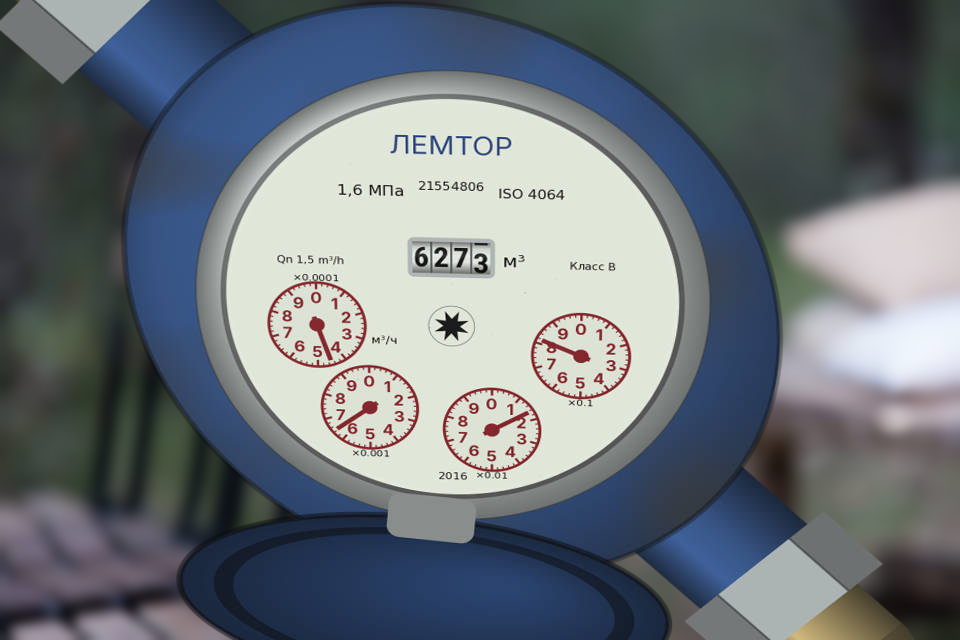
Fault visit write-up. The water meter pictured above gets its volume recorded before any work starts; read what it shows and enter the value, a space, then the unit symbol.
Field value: 6272.8164 m³
